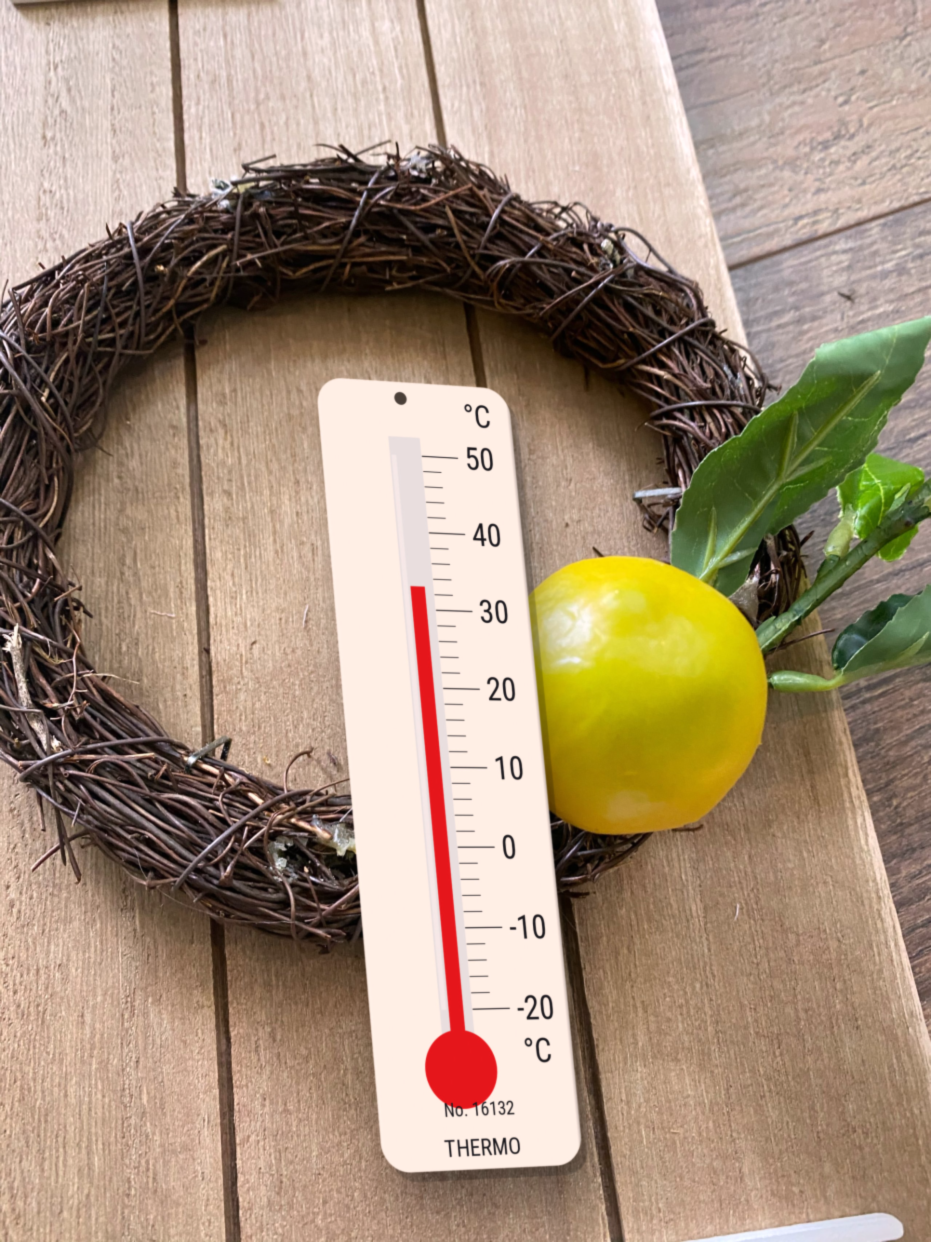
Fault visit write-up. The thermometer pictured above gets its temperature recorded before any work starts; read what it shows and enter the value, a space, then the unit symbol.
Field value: 33 °C
